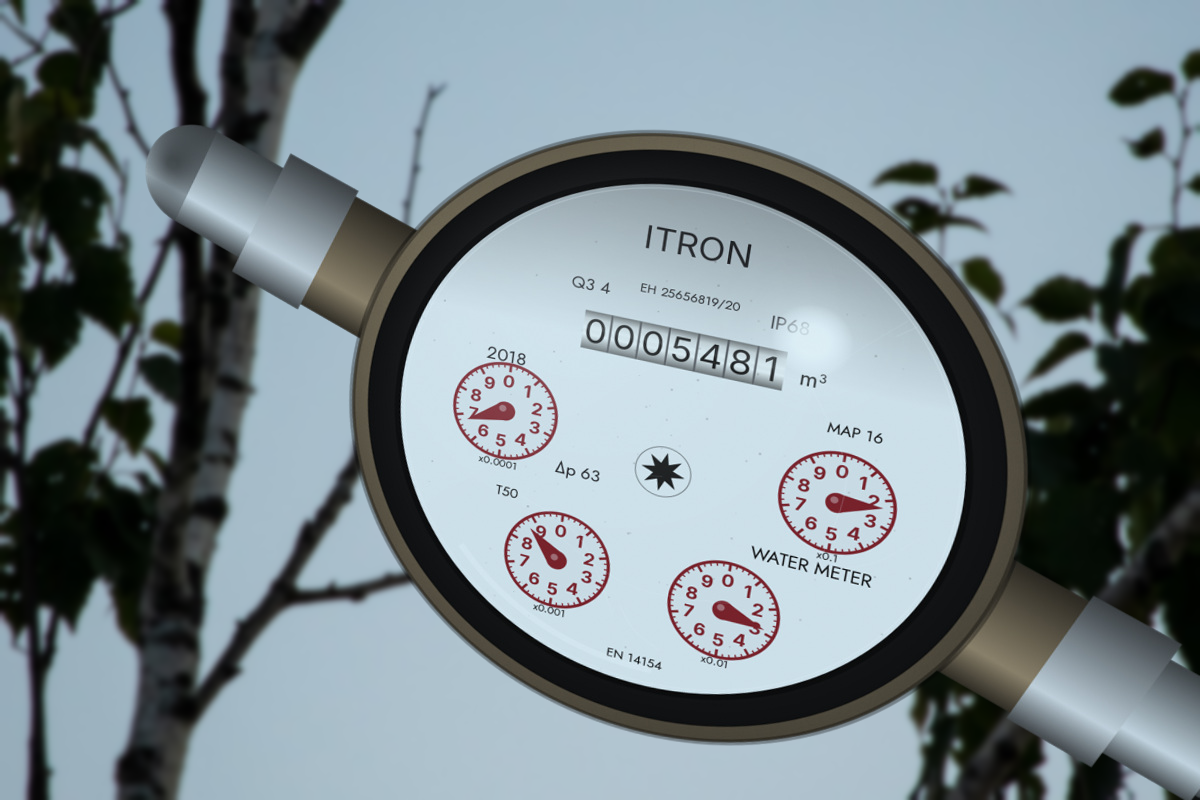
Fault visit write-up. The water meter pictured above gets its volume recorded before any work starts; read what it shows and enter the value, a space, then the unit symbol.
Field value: 5481.2286 m³
